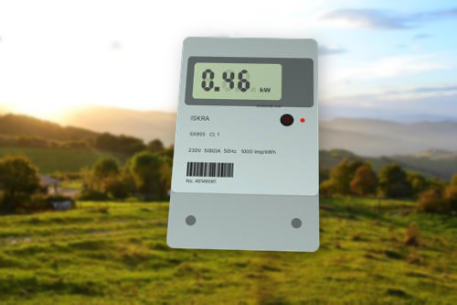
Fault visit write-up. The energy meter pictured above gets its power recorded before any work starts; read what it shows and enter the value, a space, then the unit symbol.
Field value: 0.46 kW
